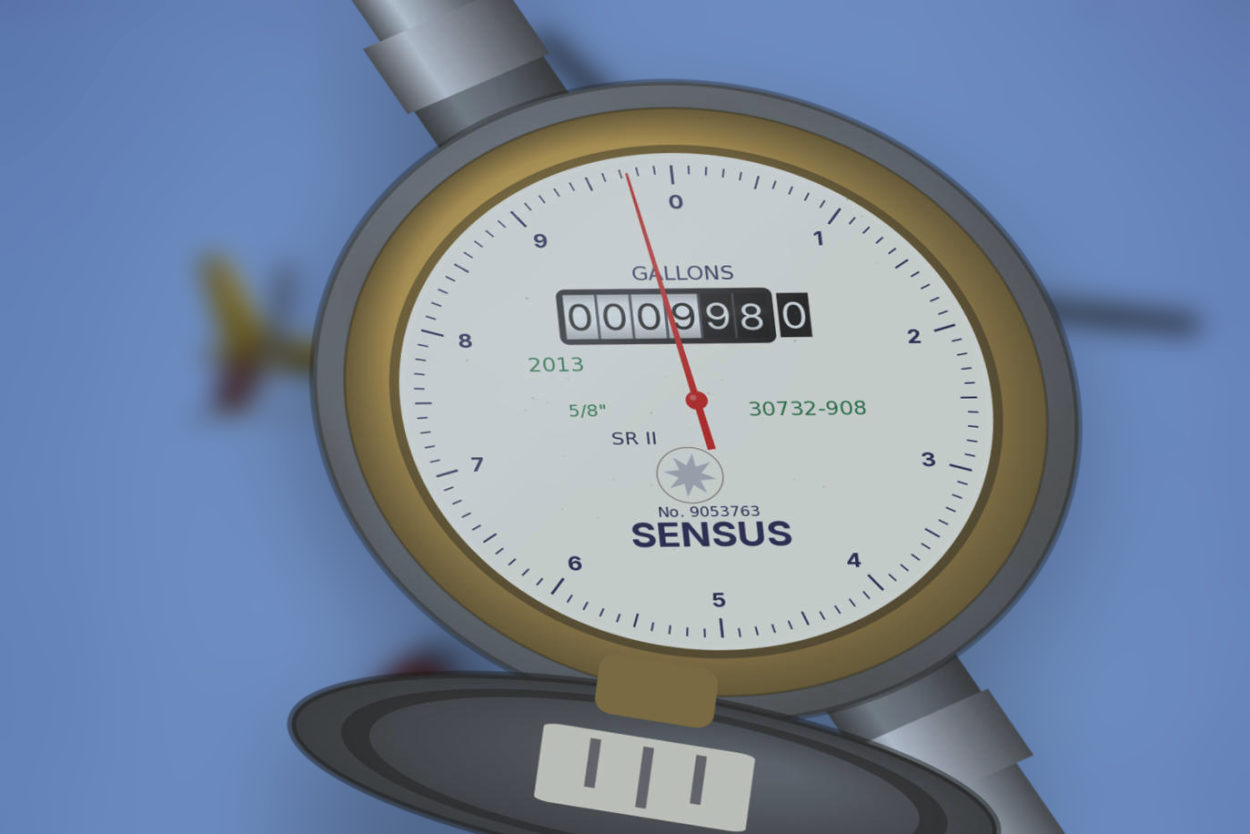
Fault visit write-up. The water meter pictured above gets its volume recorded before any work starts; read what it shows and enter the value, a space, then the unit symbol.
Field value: 9979.7 gal
